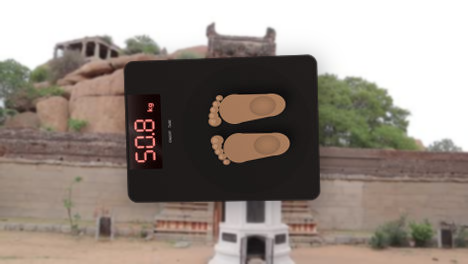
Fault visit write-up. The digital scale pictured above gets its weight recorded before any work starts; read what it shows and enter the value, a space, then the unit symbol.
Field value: 50.8 kg
